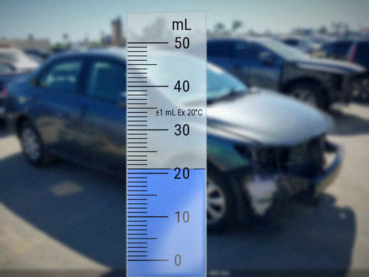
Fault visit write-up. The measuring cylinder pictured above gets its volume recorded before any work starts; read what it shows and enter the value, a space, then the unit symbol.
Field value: 21 mL
